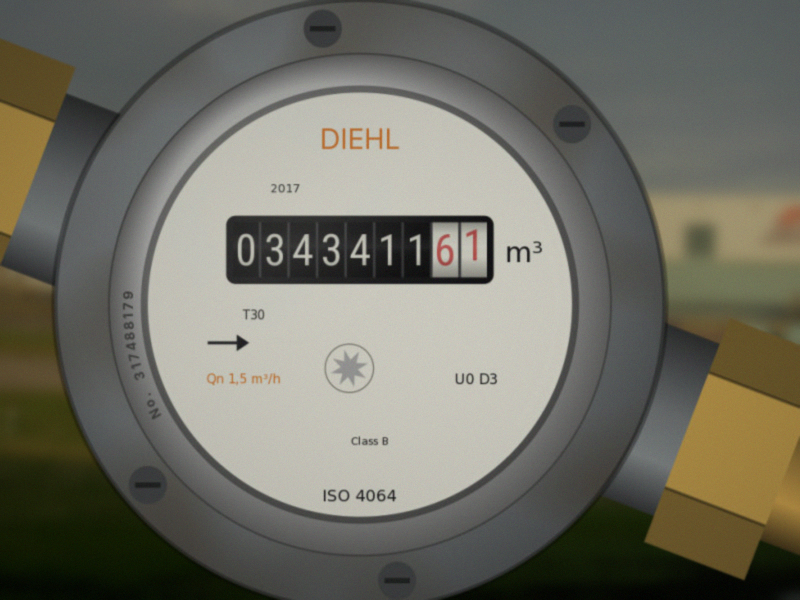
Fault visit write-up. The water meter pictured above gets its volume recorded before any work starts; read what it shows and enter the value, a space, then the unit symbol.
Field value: 343411.61 m³
